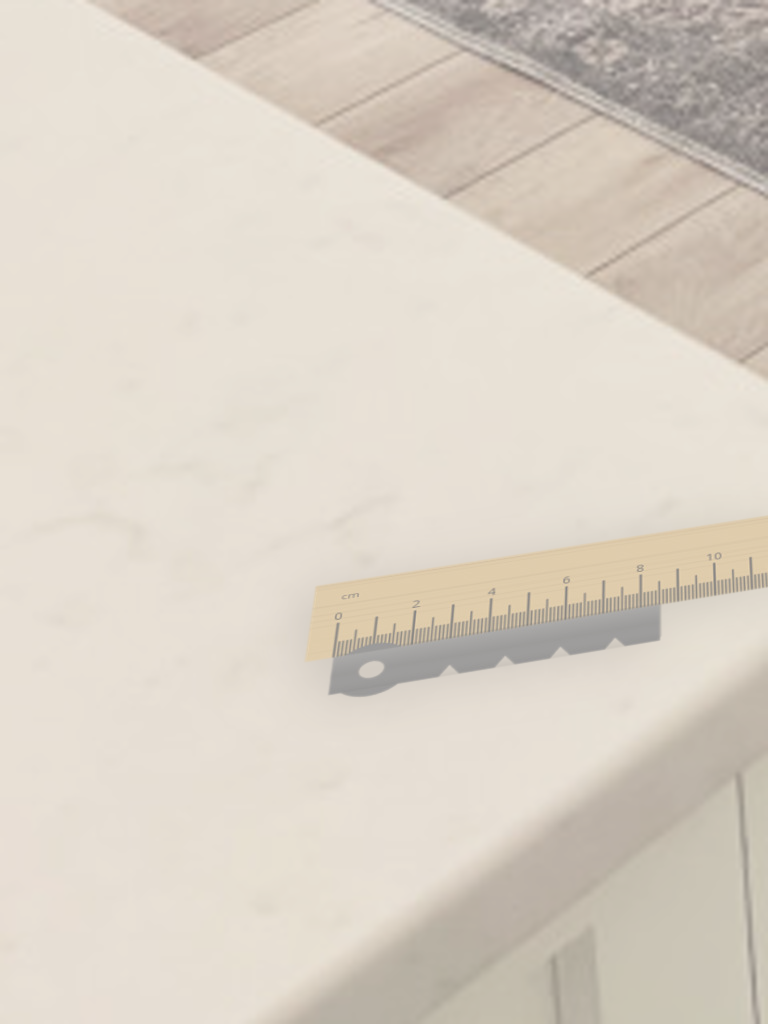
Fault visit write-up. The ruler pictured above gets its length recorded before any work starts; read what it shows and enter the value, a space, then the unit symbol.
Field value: 8.5 cm
